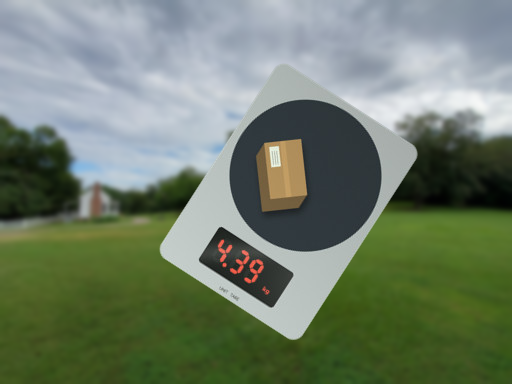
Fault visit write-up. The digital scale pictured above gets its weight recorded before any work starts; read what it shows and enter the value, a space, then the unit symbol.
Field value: 4.39 kg
